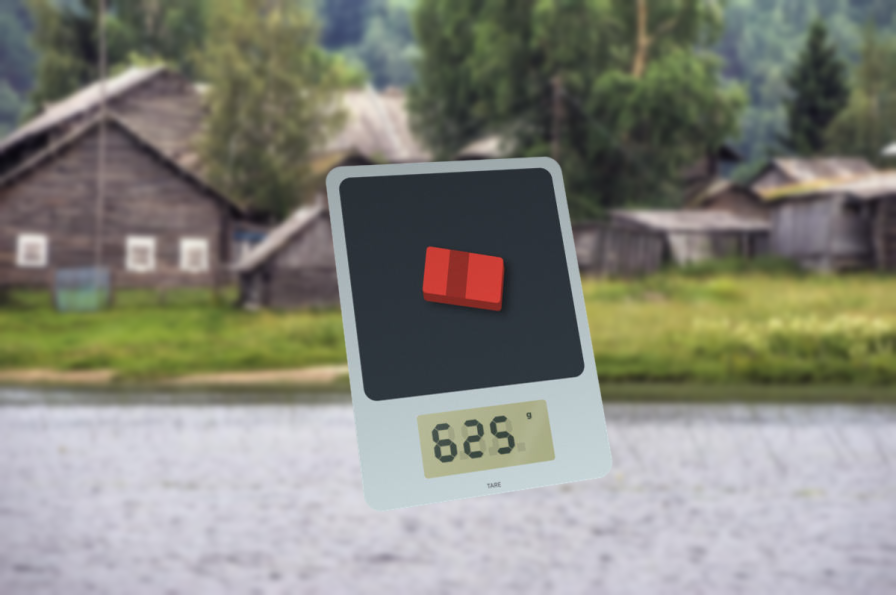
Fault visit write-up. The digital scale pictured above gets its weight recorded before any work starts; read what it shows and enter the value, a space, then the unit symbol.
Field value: 625 g
